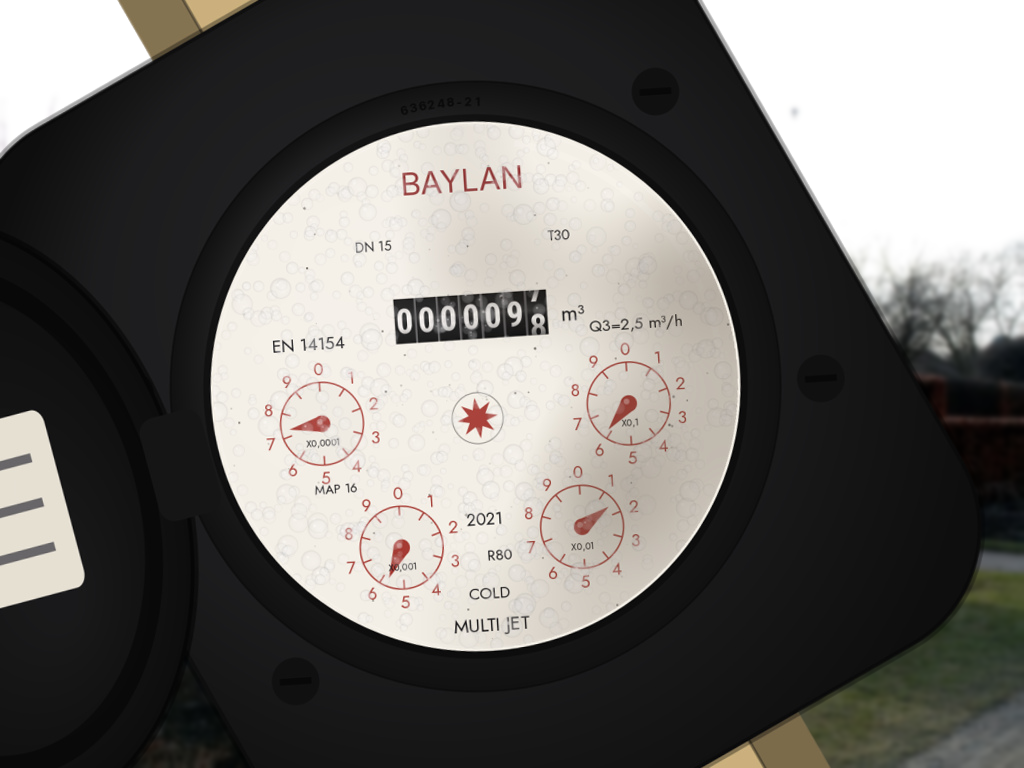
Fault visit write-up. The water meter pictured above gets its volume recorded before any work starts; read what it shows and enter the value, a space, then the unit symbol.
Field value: 97.6157 m³
